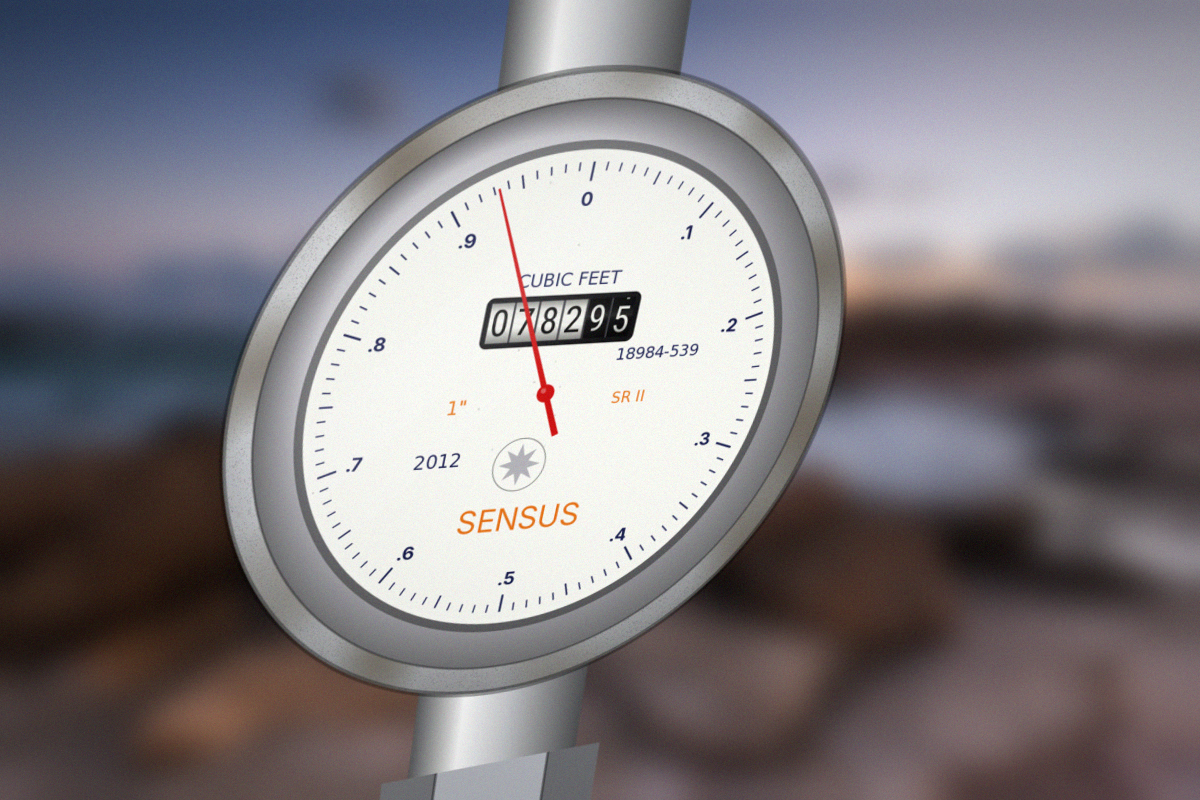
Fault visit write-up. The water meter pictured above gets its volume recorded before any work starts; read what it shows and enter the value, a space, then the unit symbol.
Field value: 78294.93 ft³
